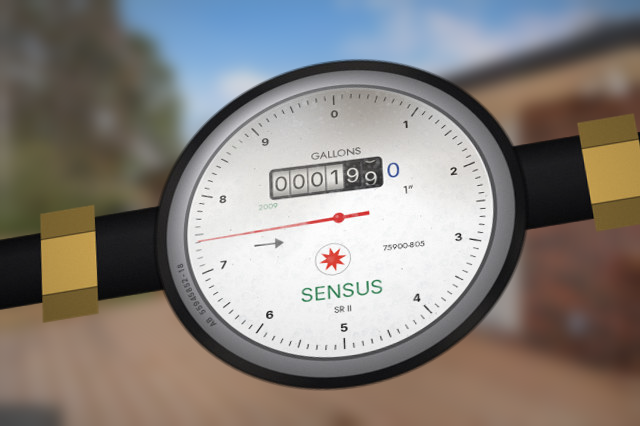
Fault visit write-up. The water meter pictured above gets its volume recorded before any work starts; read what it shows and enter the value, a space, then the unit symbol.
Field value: 1987.4 gal
